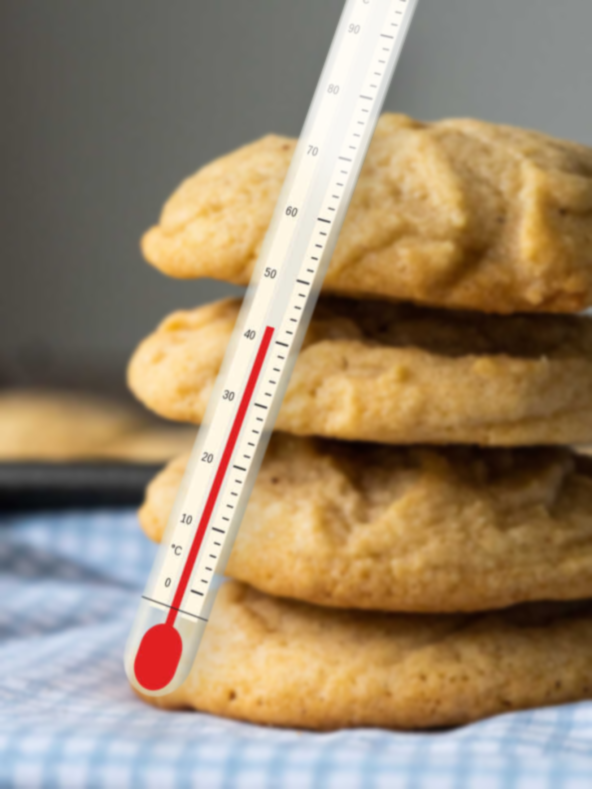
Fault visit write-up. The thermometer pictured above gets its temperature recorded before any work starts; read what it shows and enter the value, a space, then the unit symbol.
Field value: 42 °C
